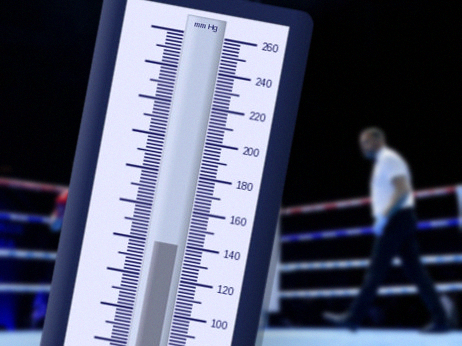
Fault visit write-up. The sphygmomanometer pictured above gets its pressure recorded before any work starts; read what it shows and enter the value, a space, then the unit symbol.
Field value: 140 mmHg
